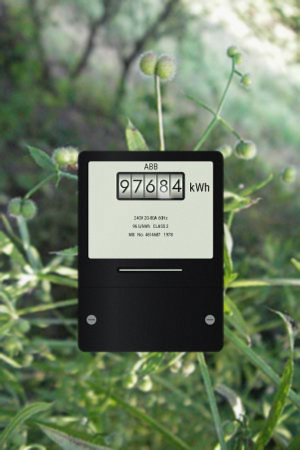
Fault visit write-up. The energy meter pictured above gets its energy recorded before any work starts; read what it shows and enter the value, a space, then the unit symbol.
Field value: 97684 kWh
